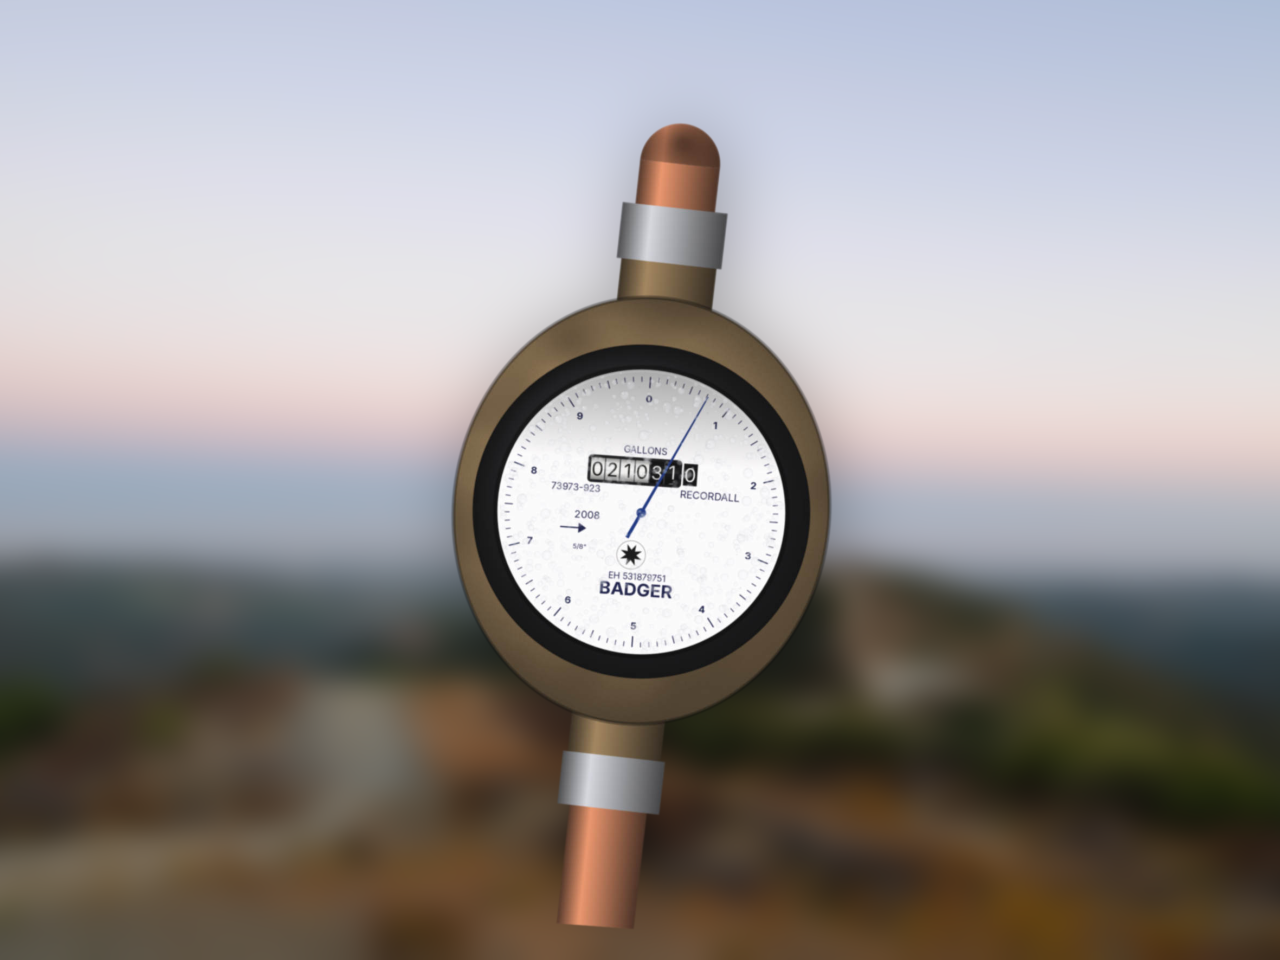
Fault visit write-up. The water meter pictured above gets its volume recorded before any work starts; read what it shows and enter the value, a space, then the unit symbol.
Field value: 210310.7 gal
